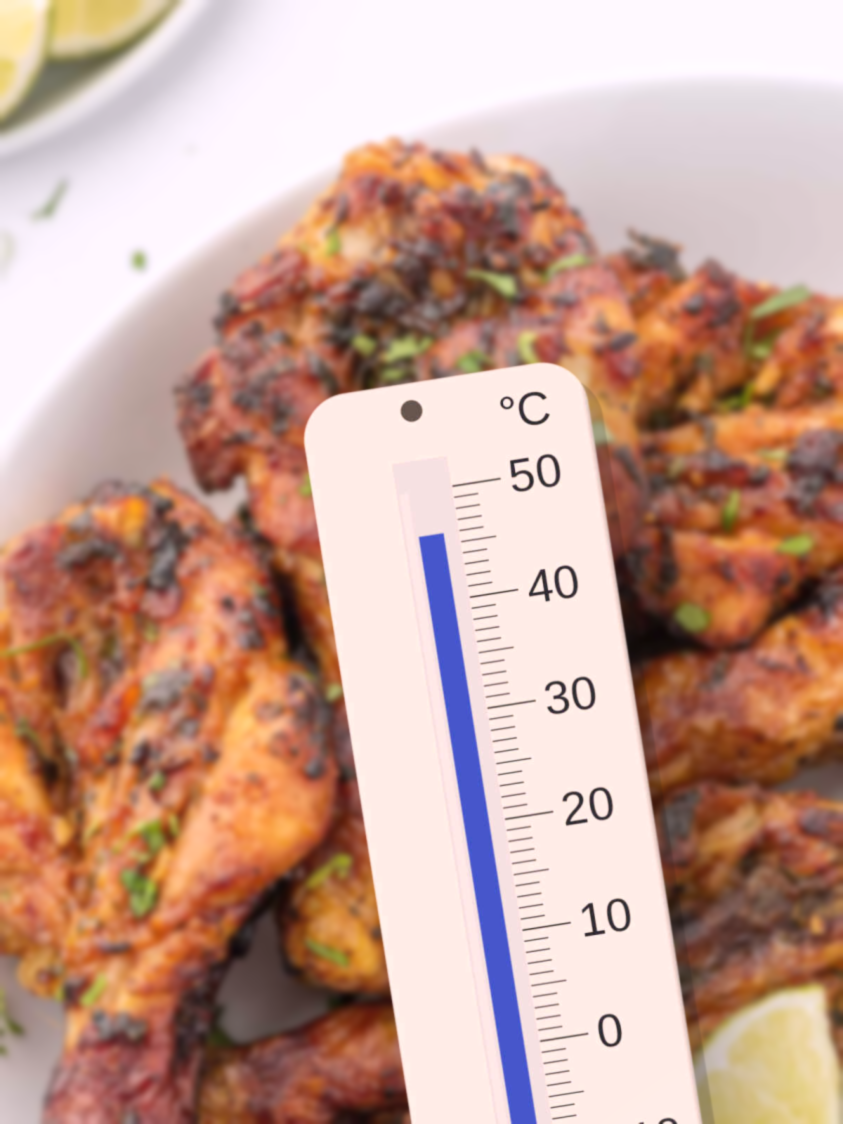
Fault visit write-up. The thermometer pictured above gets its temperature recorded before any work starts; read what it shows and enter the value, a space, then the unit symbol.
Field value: 46 °C
